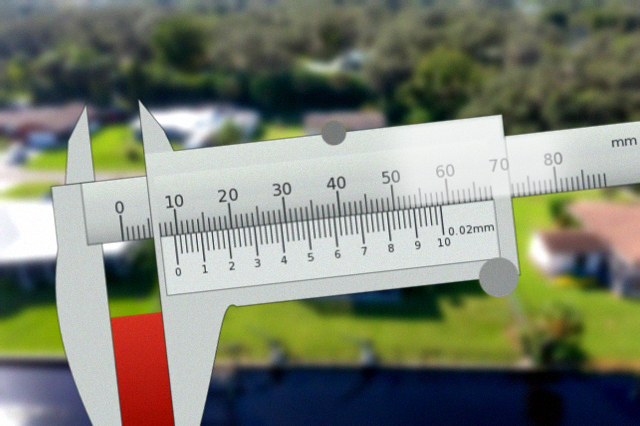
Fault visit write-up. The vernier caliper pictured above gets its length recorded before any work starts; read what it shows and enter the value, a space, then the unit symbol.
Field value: 9.5 mm
